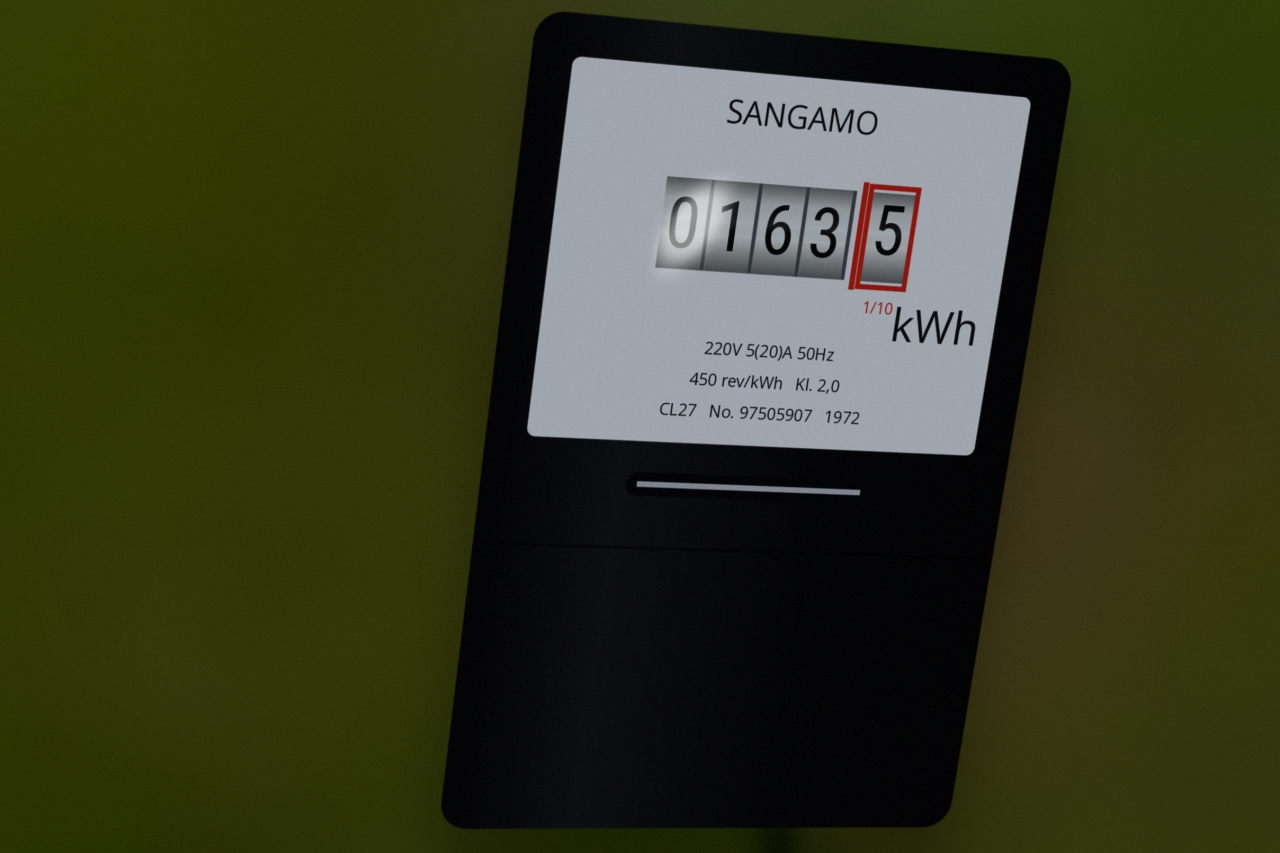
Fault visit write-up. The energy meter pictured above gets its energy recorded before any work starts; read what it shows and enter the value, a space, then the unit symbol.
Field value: 163.5 kWh
